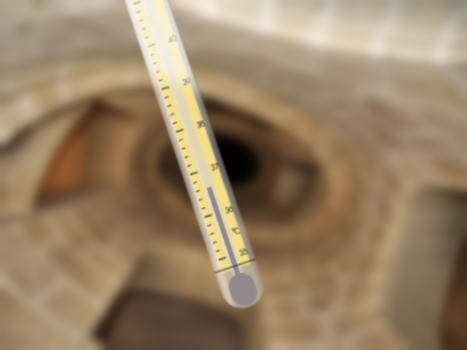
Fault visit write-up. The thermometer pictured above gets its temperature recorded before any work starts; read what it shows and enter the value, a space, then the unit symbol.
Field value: 36.6 °C
